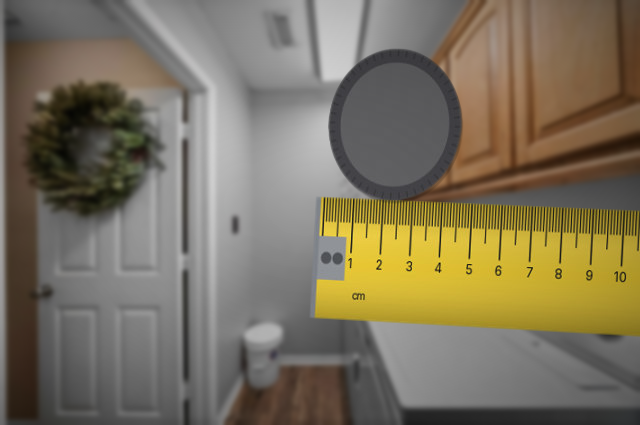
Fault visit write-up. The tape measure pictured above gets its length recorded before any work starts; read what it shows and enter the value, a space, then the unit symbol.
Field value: 4.5 cm
